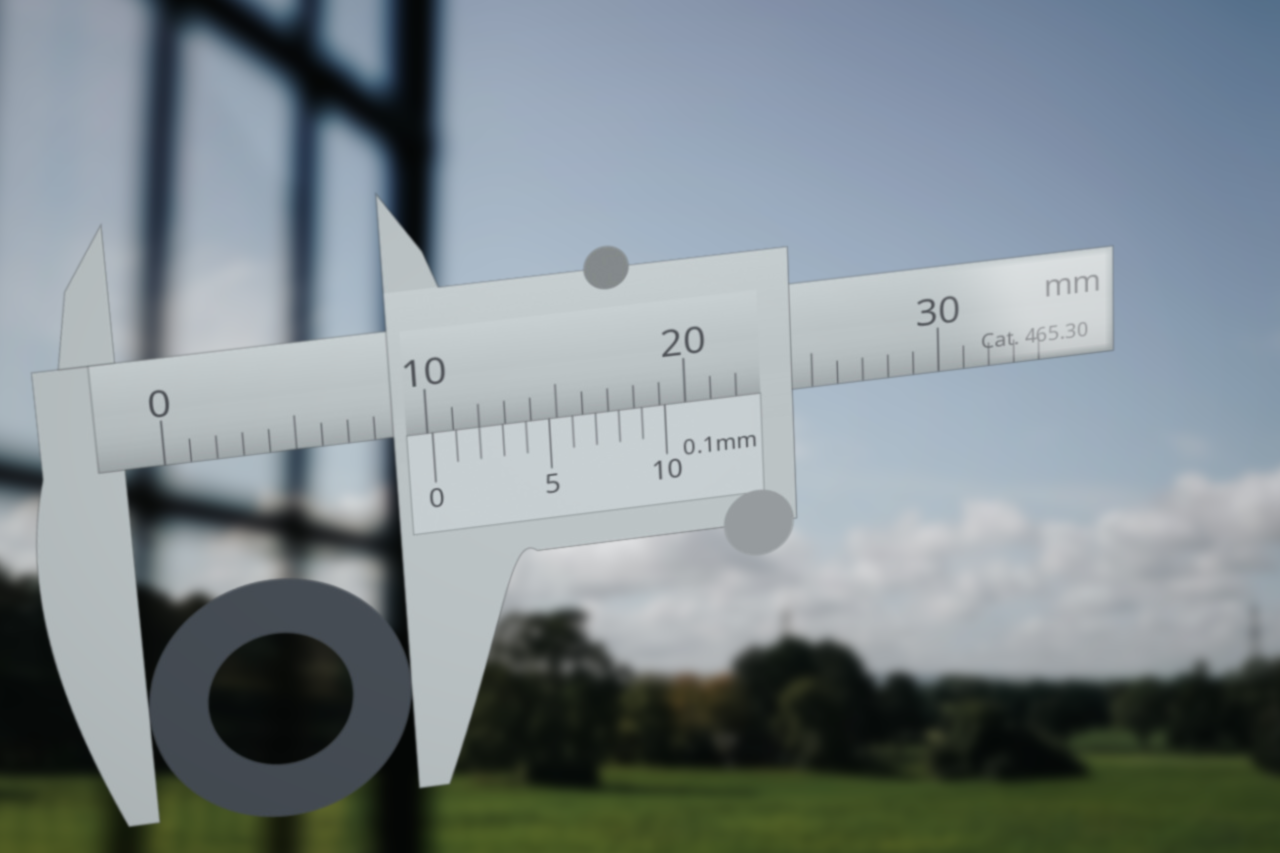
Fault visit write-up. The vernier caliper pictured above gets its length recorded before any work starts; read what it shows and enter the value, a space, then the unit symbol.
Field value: 10.2 mm
